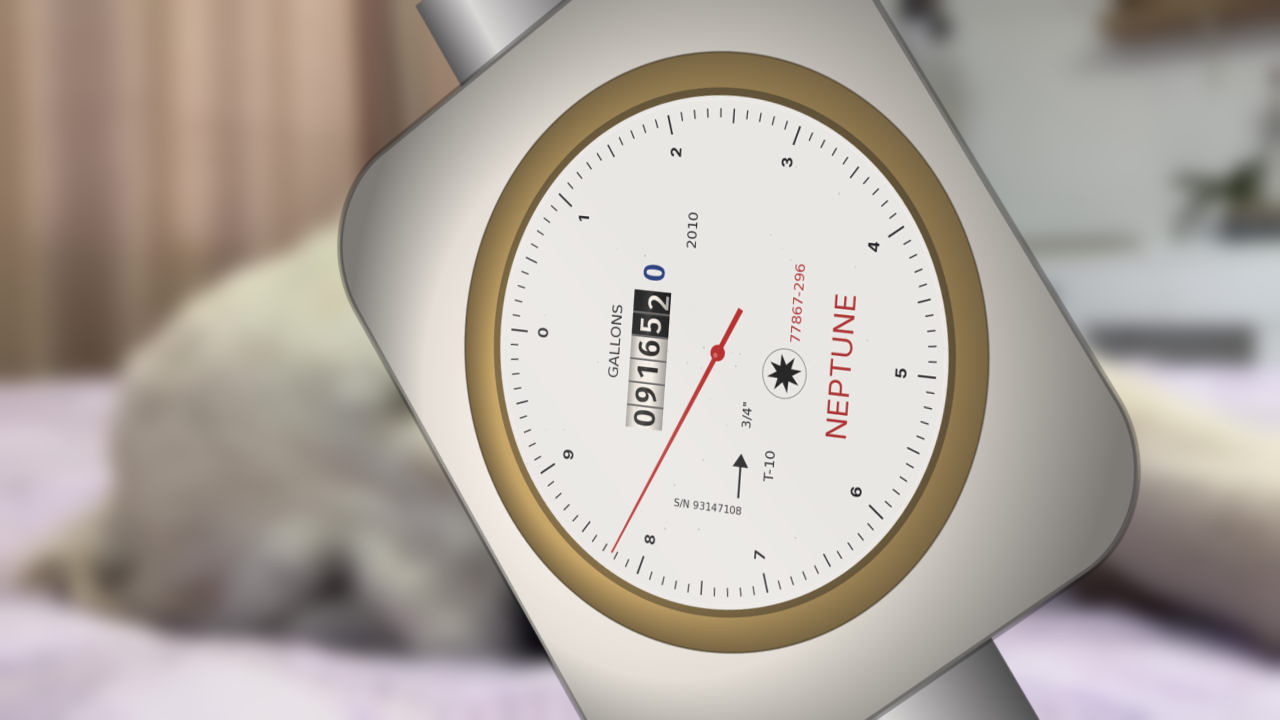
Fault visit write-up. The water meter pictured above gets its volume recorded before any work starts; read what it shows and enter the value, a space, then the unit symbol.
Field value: 916518.2 gal
